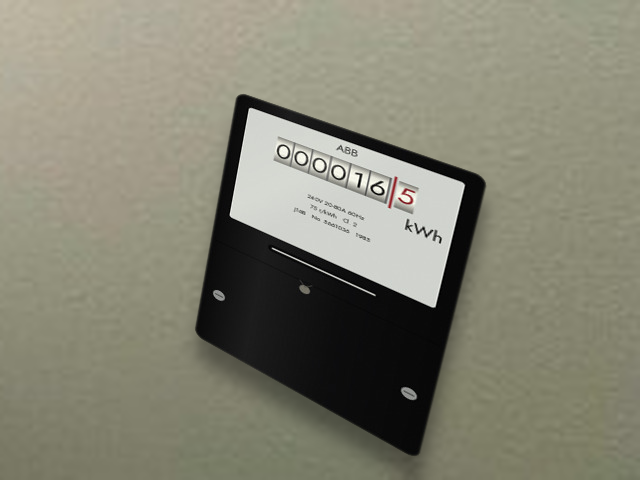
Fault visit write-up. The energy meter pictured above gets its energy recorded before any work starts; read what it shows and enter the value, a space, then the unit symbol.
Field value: 16.5 kWh
